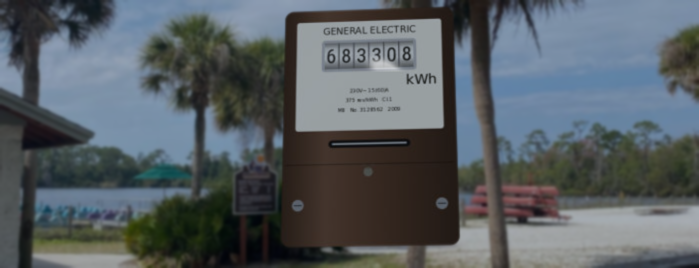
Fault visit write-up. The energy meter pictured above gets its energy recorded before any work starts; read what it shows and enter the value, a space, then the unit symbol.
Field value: 683308 kWh
